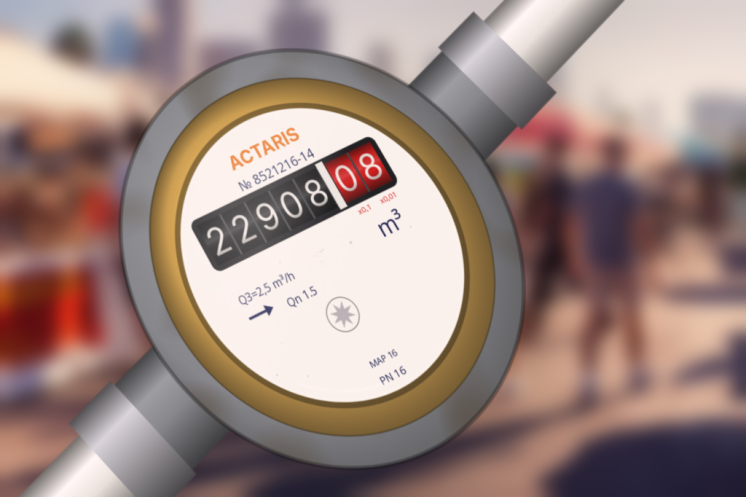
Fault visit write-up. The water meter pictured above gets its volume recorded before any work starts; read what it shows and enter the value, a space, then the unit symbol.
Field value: 22908.08 m³
